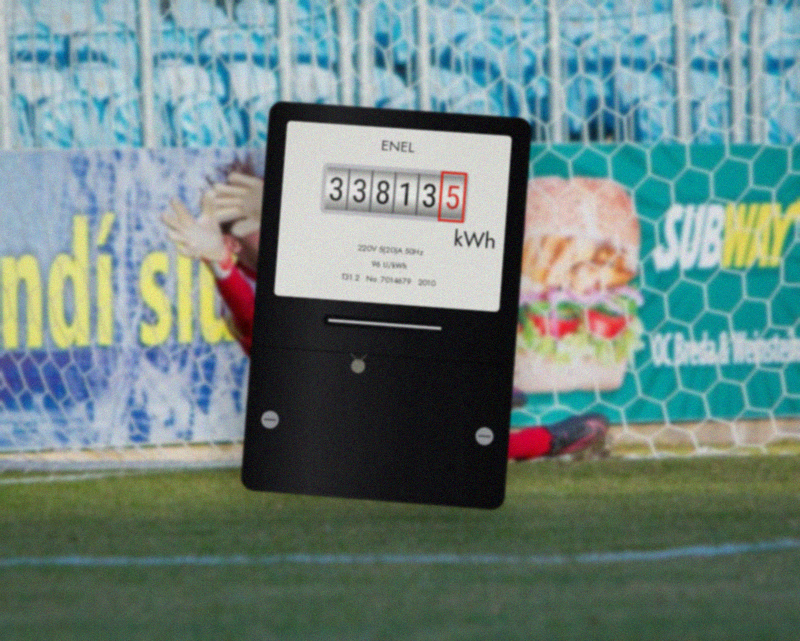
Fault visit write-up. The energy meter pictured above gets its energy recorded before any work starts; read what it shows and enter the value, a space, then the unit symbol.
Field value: 33813.5 kWh
